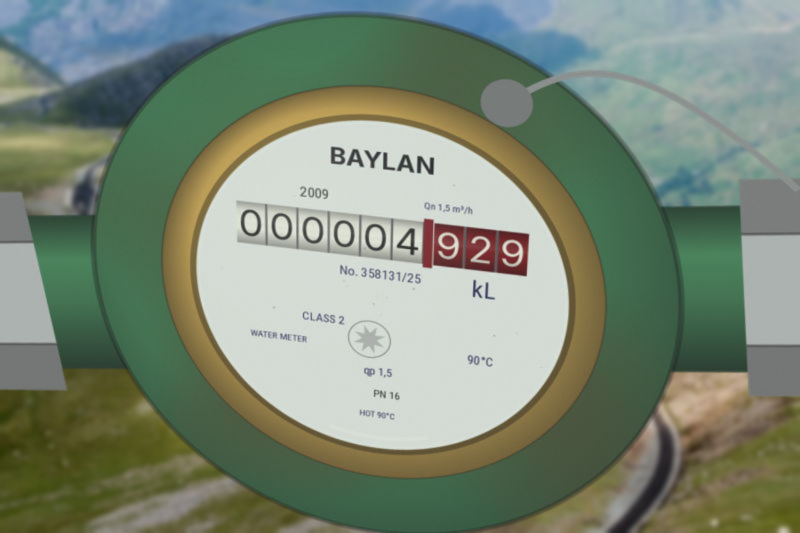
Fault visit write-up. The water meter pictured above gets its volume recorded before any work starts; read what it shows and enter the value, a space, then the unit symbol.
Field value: 4.929 kL
